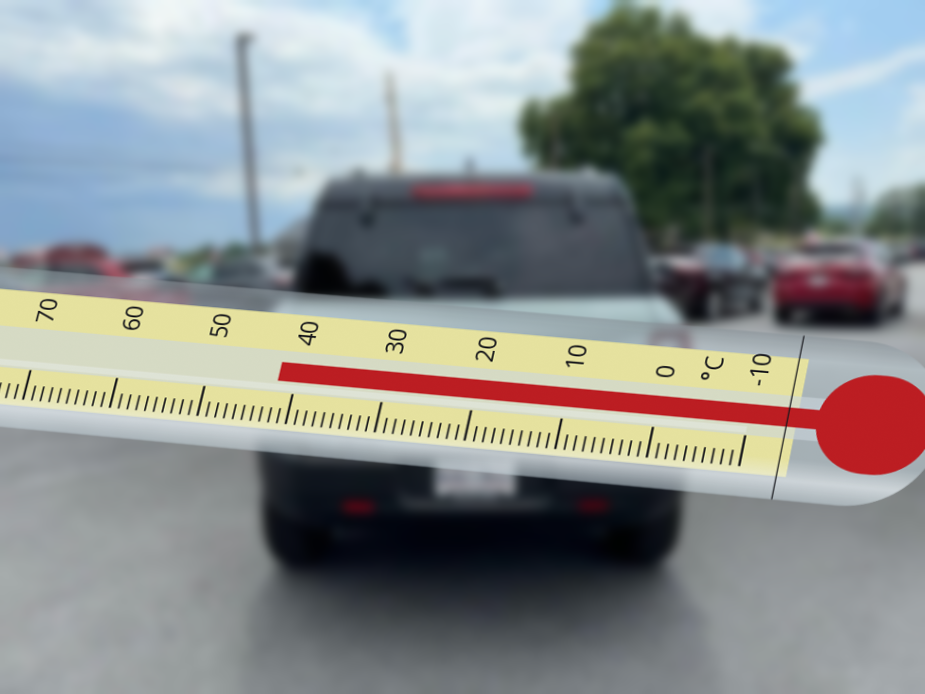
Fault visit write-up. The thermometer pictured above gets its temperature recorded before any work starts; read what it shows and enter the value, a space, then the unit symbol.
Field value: 42 °C
